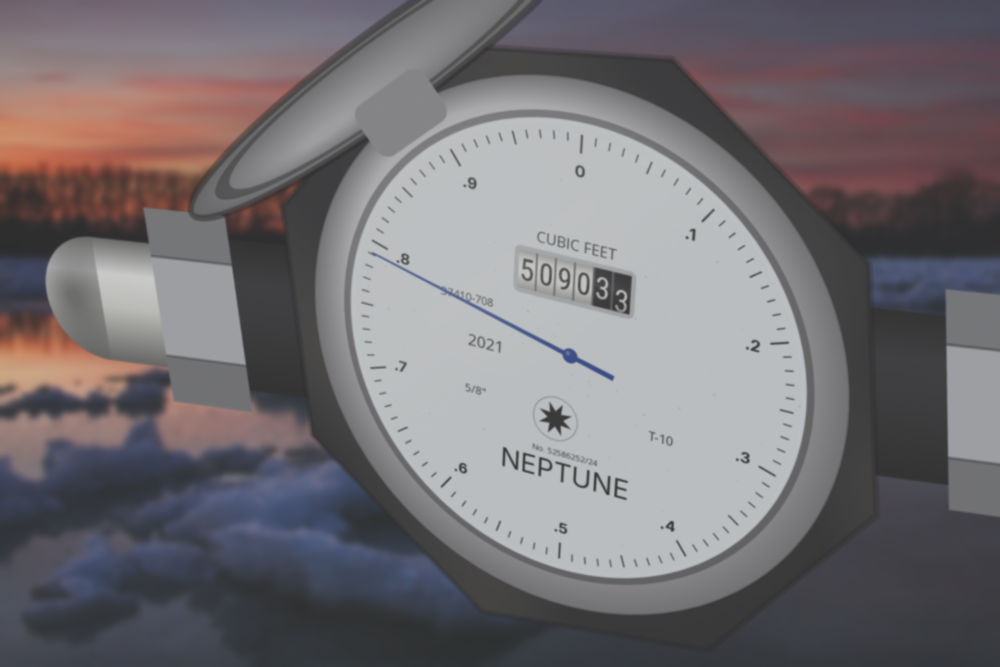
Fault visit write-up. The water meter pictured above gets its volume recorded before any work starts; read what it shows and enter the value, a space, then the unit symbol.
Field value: 509032.79 ft³
